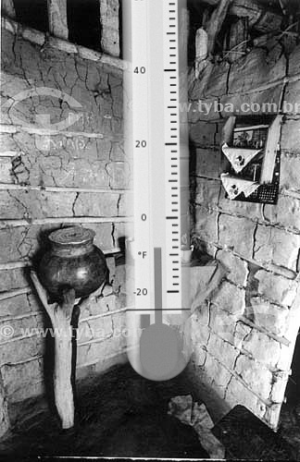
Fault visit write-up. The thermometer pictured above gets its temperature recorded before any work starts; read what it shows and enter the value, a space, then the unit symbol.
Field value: -8 °F
